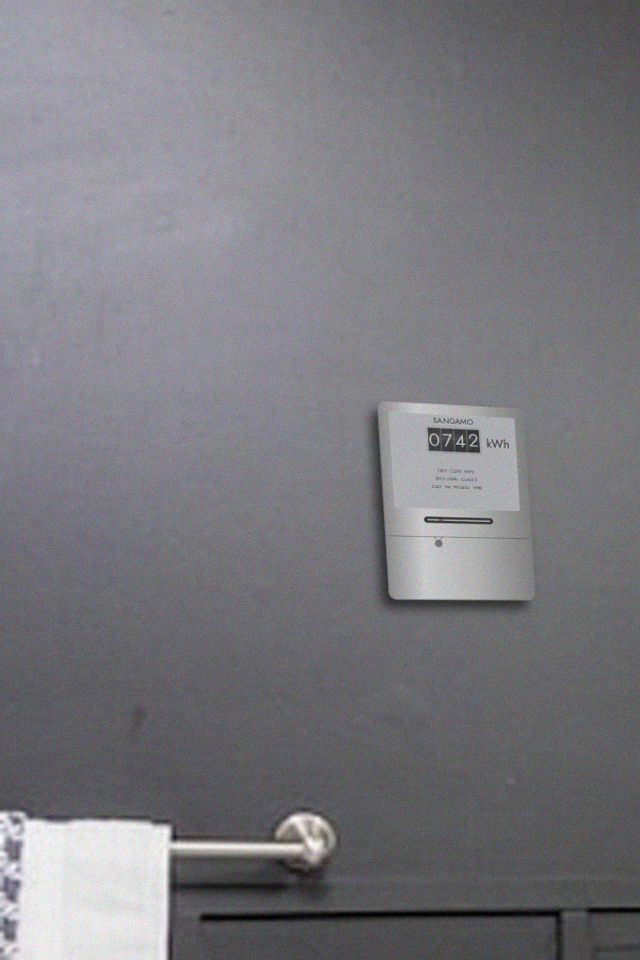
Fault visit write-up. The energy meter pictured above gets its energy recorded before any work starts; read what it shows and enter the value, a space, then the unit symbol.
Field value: 742 kWh
